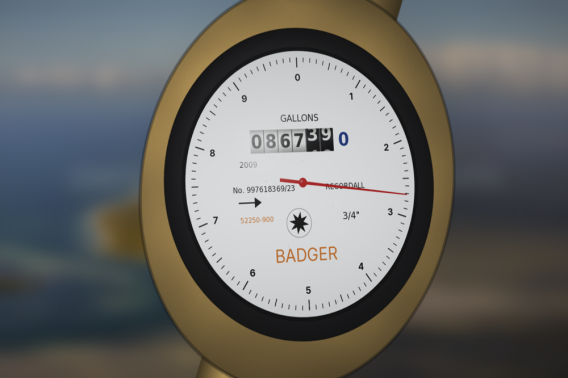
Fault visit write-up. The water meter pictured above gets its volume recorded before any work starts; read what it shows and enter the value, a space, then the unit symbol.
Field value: 867392.7 gal
